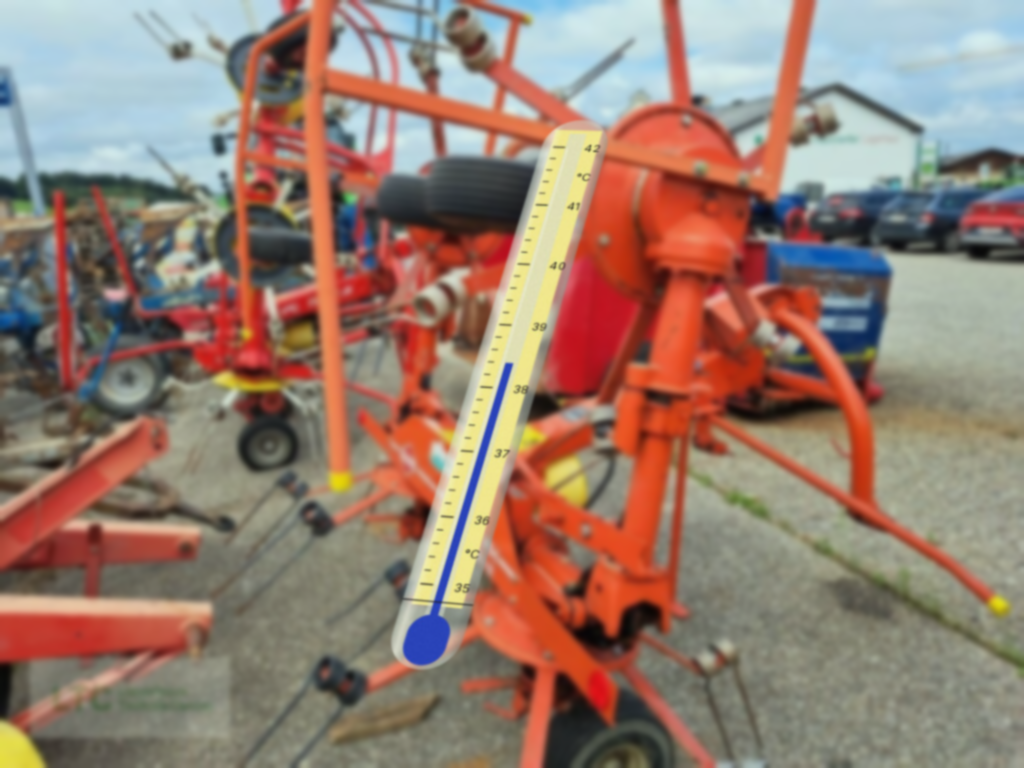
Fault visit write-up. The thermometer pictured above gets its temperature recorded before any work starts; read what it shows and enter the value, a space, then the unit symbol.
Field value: 38.4 °C
